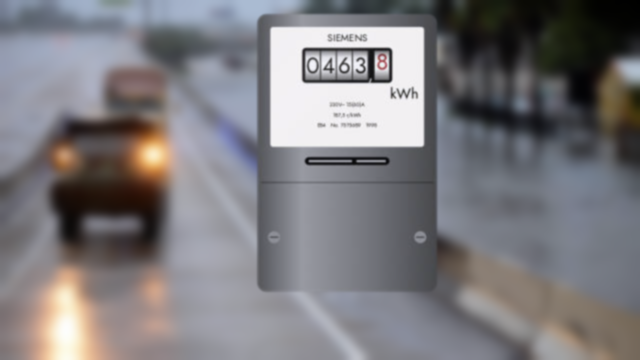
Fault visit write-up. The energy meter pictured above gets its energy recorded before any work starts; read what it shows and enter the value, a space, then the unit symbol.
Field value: 463.8 kWh
